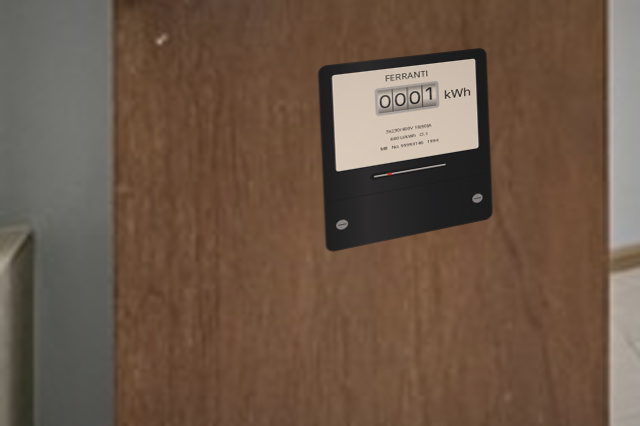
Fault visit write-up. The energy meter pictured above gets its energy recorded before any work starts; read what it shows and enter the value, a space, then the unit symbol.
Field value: 1 kWh
